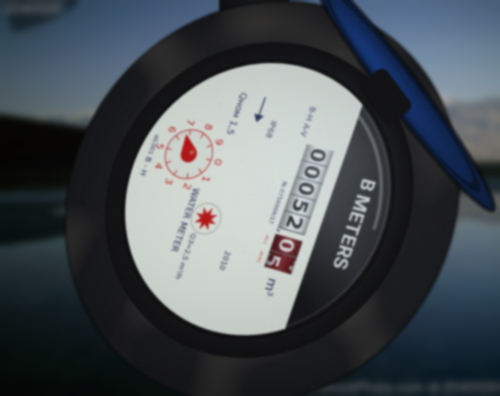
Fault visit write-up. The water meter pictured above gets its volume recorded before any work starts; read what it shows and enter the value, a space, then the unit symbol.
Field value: 52.046 m³
